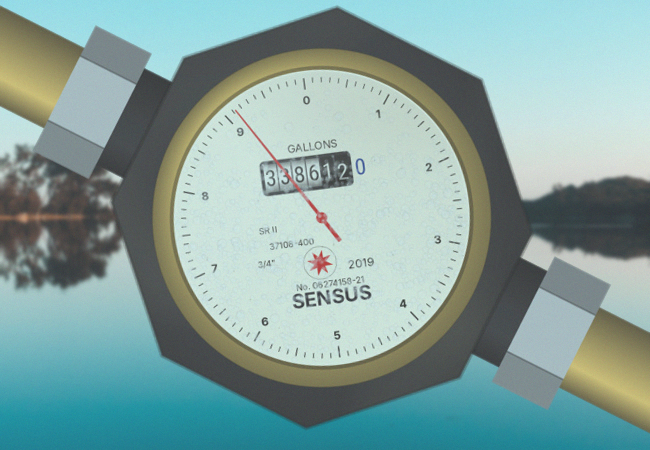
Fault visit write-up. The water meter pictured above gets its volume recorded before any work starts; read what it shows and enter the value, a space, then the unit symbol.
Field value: 3386119.1 gal
